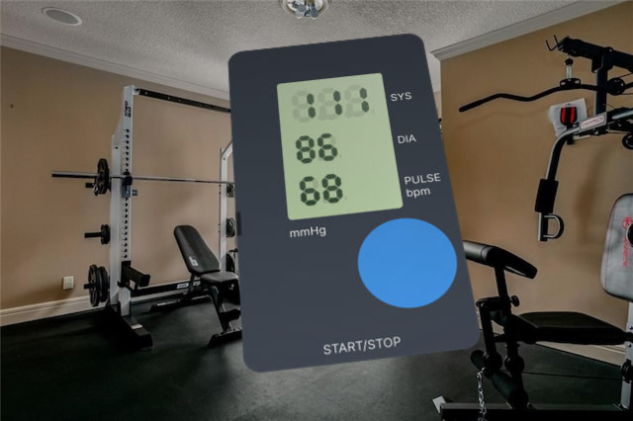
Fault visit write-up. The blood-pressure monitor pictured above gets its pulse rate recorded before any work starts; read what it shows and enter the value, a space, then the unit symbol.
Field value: 68 bpm
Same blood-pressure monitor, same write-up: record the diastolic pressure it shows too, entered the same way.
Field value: 86 mmHg
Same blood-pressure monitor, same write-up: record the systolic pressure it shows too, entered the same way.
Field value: 111 mmHg
